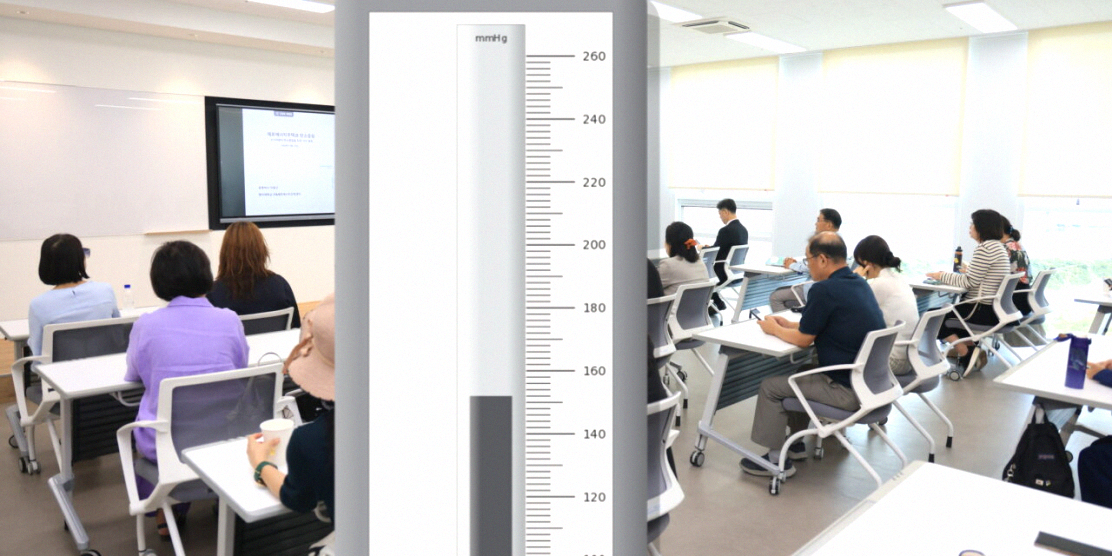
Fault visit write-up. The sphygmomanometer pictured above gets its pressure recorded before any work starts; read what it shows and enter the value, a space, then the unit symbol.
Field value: 152 mmHg
